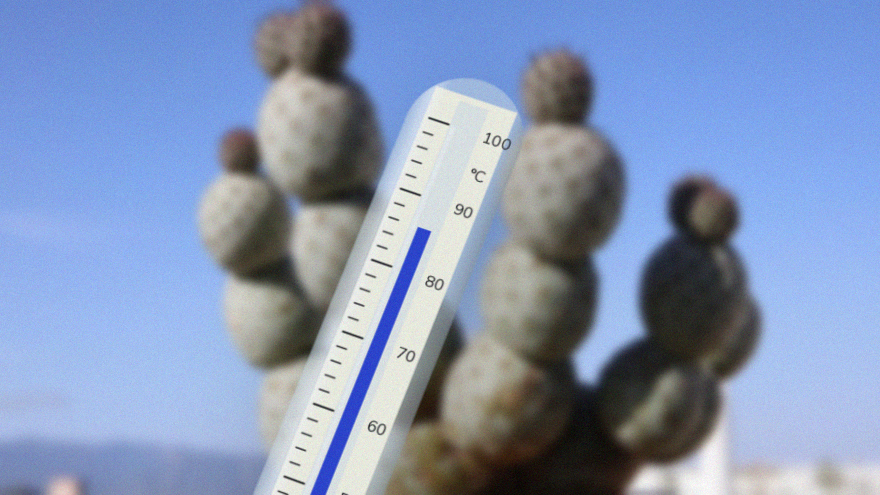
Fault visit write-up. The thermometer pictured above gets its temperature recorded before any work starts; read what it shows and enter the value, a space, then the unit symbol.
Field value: 86 °C
